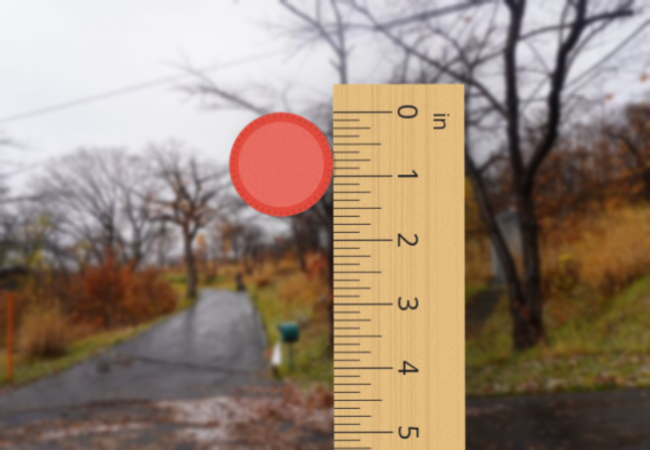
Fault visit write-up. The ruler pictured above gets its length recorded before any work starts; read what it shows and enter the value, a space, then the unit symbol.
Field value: 1.625 in
